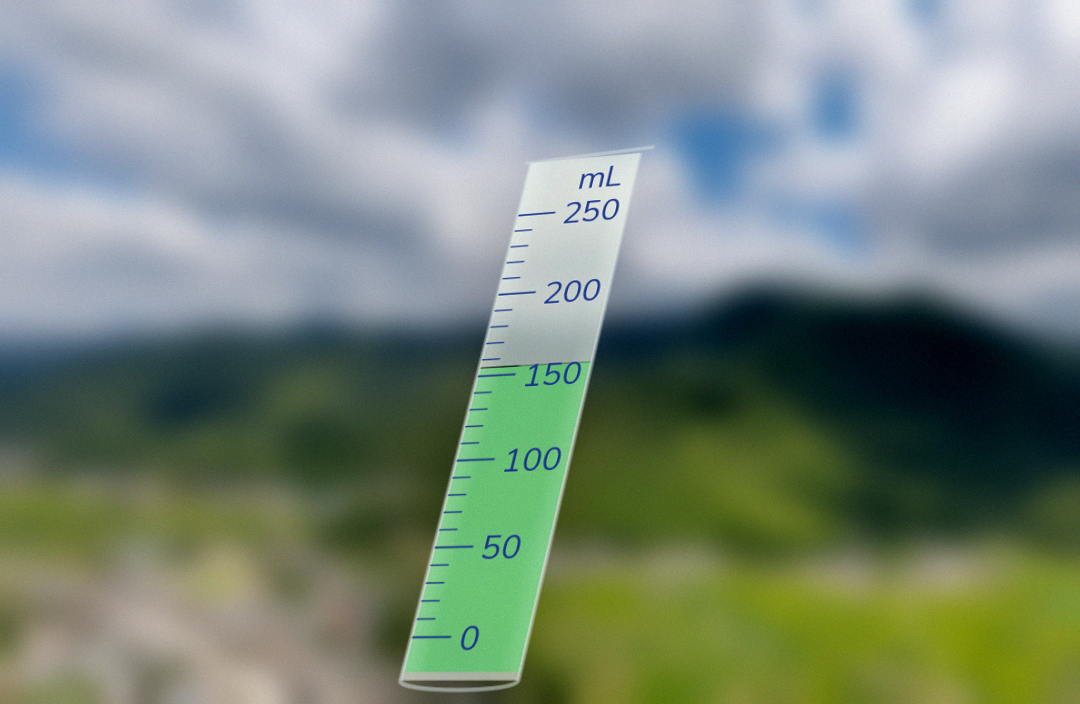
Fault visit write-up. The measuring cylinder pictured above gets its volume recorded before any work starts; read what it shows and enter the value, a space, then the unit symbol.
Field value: 155 mL
